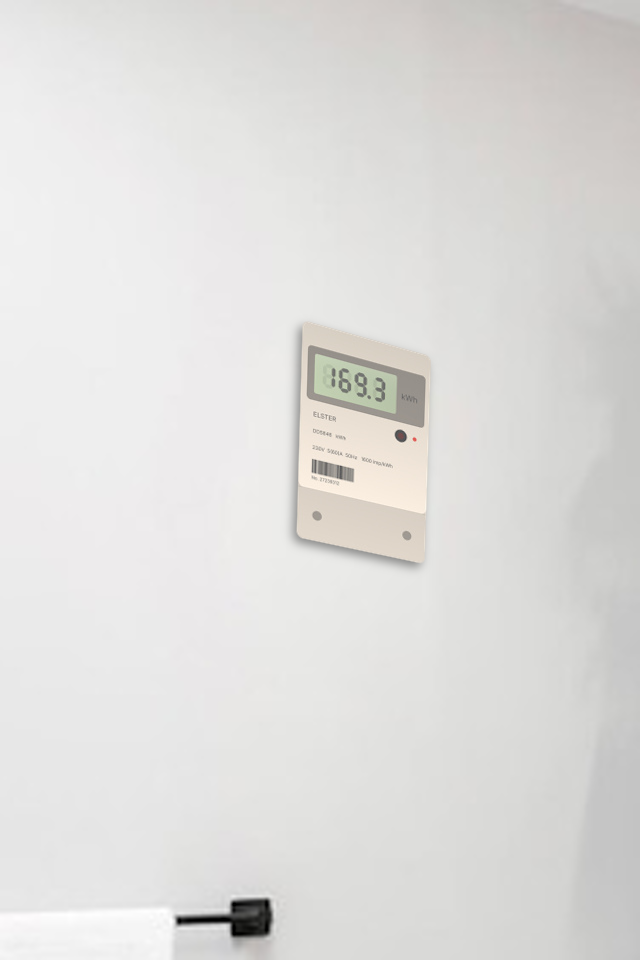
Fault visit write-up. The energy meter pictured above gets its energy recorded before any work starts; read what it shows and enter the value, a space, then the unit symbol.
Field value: 169.3 kWh
